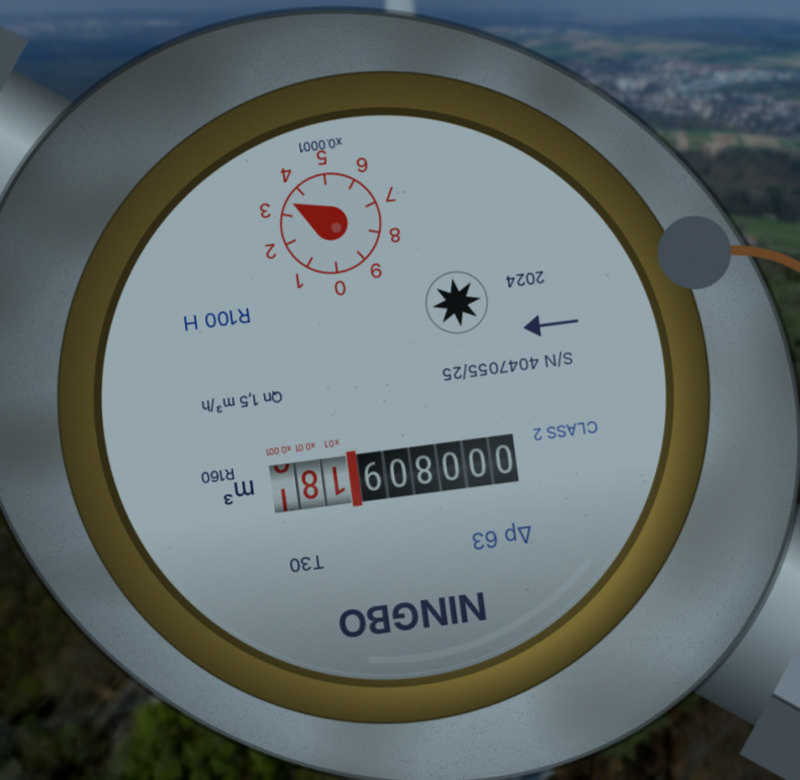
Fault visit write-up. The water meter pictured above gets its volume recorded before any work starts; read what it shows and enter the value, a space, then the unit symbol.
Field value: 809.1813 m³
